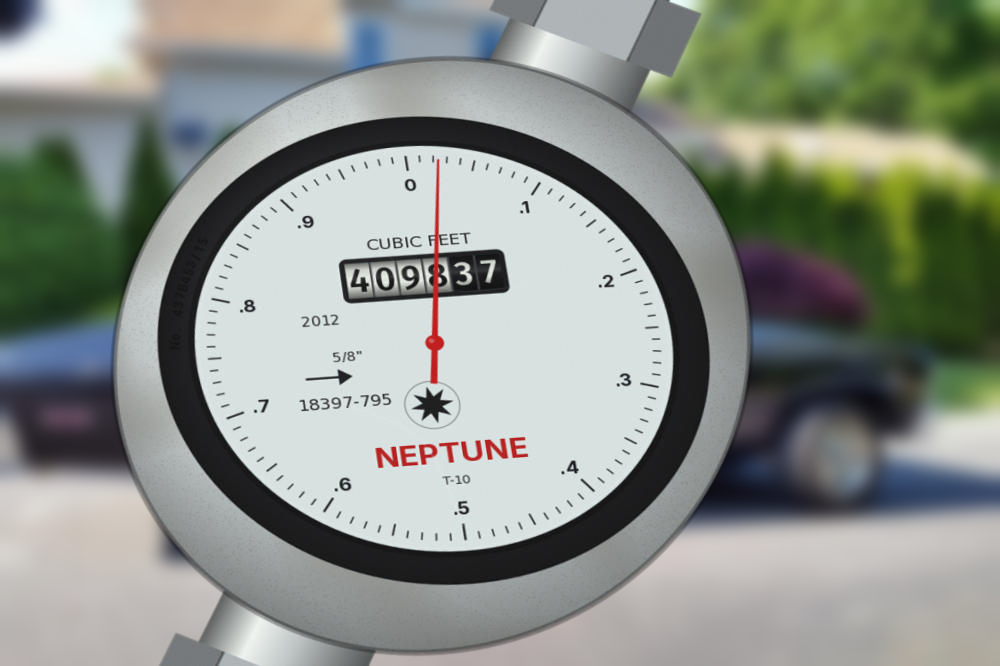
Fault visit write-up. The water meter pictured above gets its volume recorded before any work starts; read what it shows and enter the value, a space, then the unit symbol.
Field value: 409837.02 ft³
